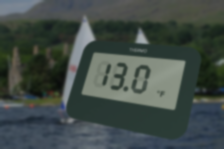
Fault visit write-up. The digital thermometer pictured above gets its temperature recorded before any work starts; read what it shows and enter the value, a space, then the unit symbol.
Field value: 13.0 °F
